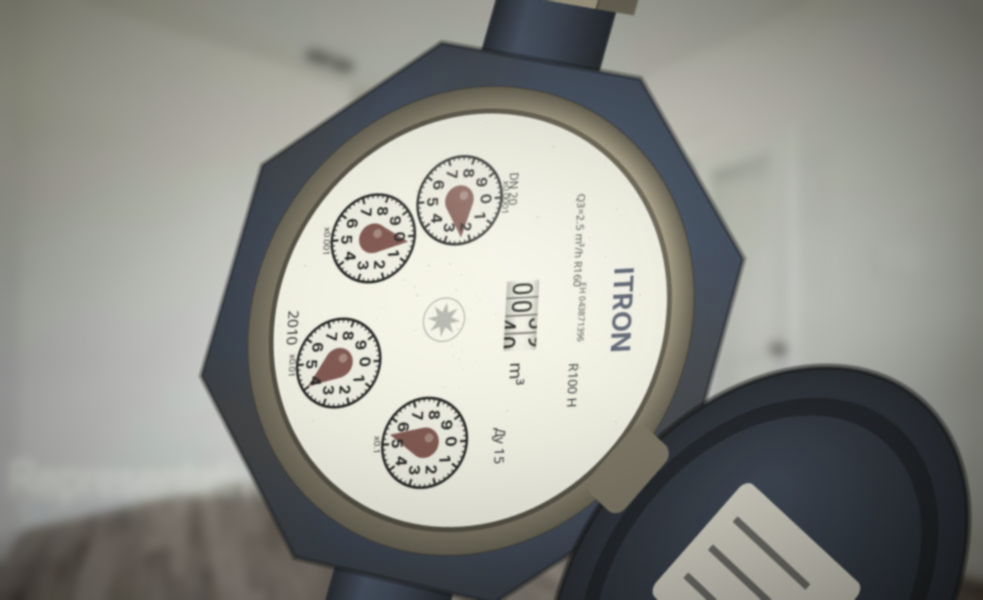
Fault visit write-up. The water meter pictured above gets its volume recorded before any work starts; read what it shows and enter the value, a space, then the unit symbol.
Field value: 39.5402 m³
